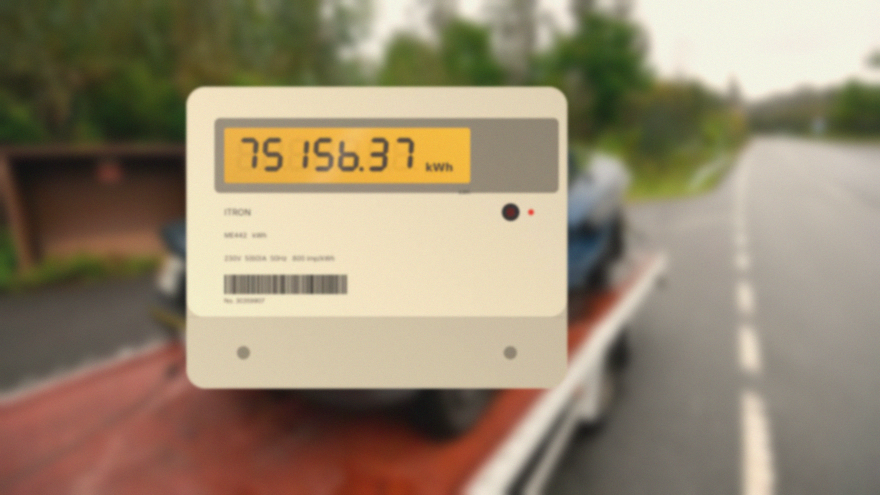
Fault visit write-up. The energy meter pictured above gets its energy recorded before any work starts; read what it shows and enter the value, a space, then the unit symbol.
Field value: 75156.37 kWh
